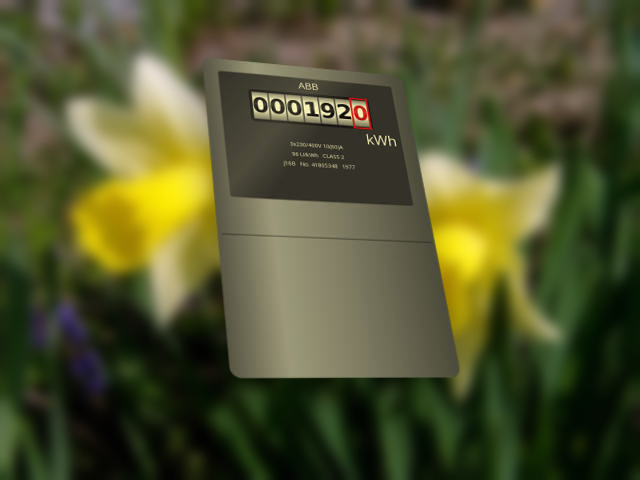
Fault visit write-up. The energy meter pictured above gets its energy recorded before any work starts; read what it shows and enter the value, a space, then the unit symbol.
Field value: 192.0 kWh
